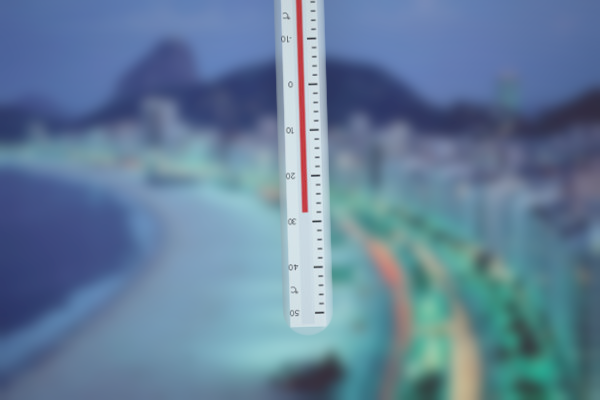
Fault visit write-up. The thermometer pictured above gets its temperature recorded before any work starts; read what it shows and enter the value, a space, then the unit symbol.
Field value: 28 °C
